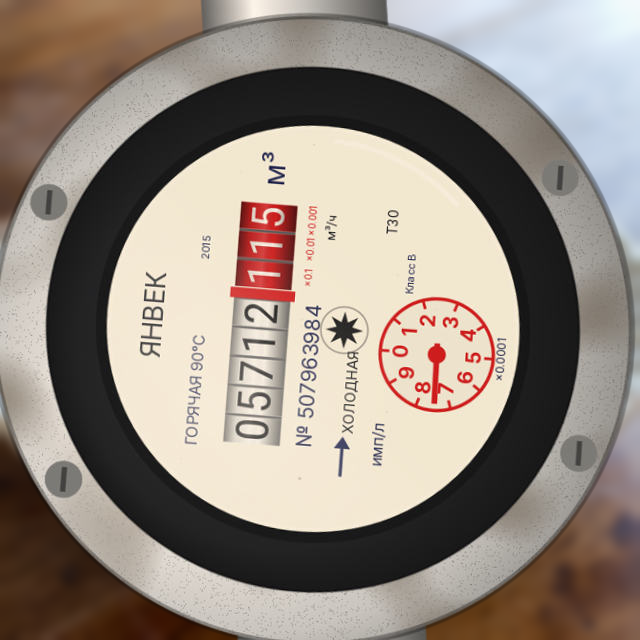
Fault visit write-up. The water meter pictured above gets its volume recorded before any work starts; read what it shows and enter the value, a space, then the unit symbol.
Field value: 5712.1157 m³
